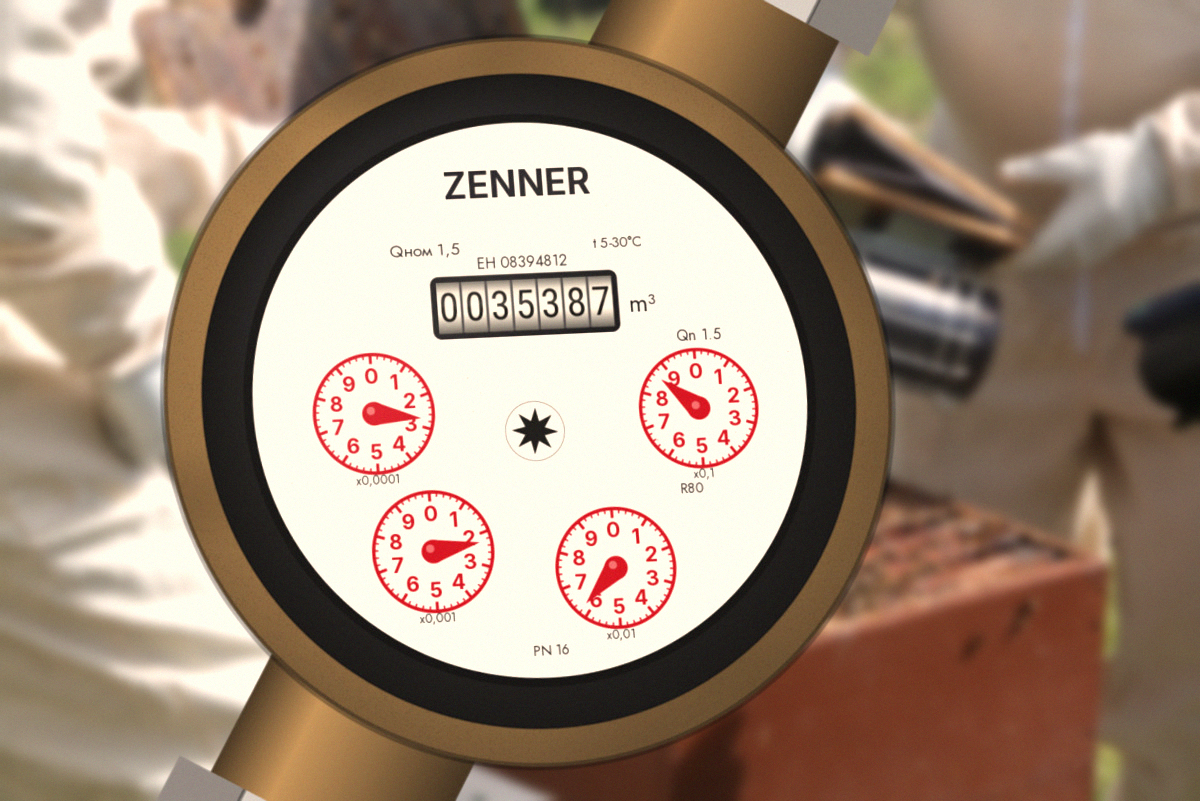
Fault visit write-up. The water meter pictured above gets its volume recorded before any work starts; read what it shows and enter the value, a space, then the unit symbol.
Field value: 35387.8622 m³
